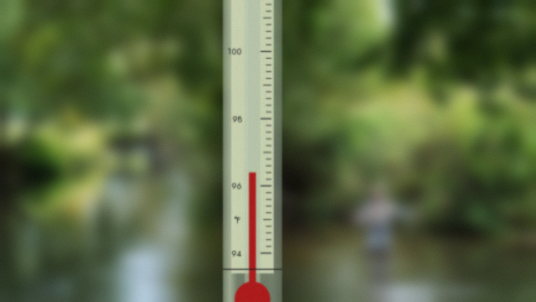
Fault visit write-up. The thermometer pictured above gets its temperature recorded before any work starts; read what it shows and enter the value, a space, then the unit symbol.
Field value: 96.4 °F
